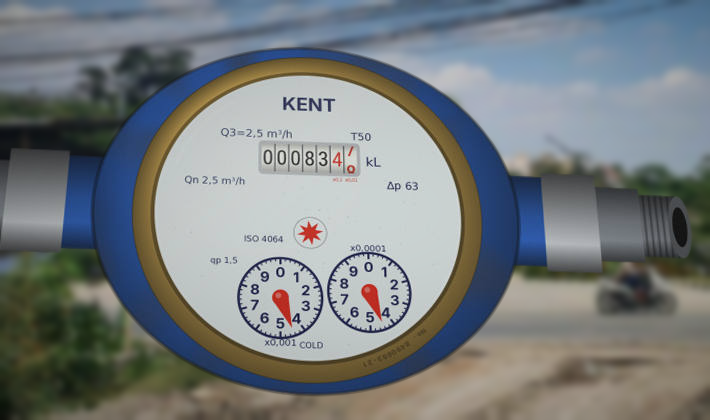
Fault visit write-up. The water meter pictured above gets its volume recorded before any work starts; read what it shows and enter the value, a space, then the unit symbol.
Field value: 83.4744 kL
